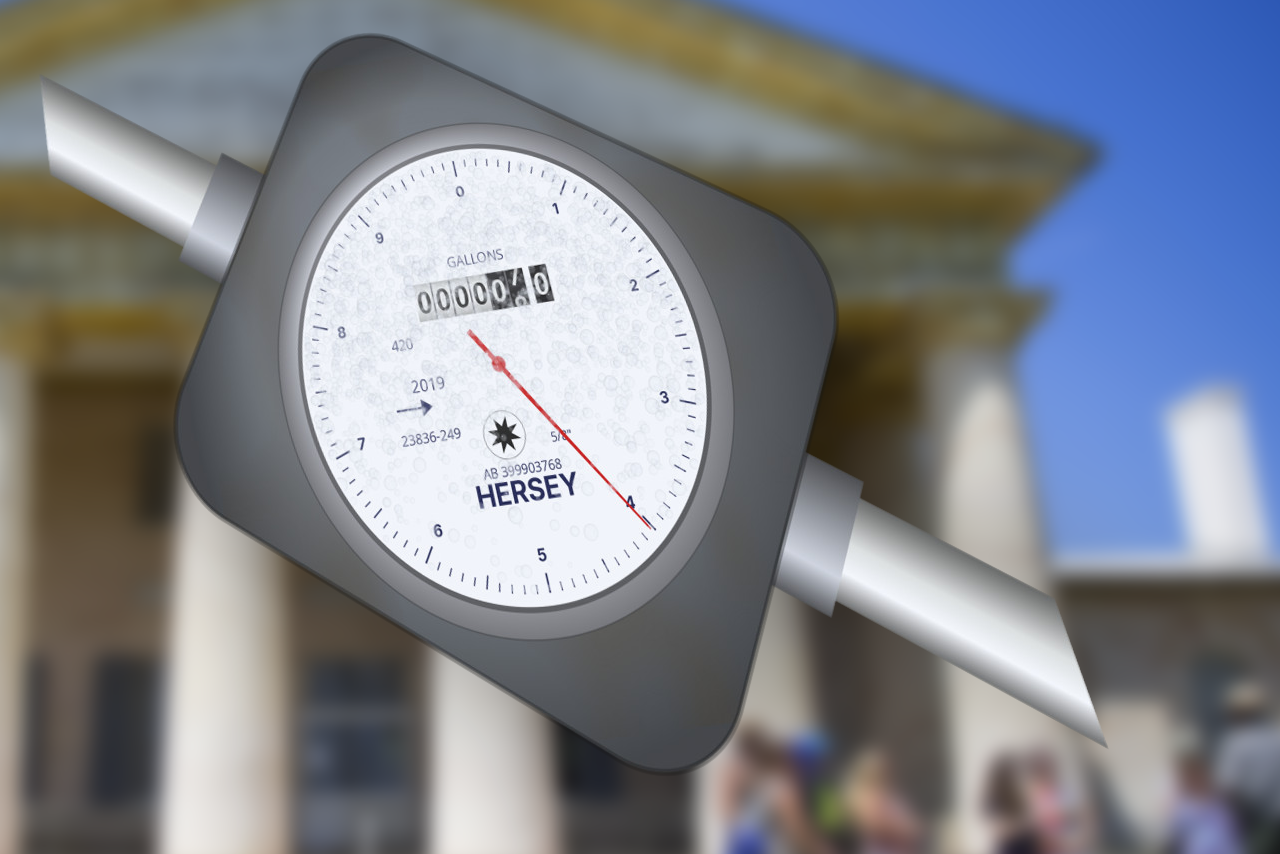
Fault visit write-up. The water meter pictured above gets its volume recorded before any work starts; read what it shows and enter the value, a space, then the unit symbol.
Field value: 74.0 gal
